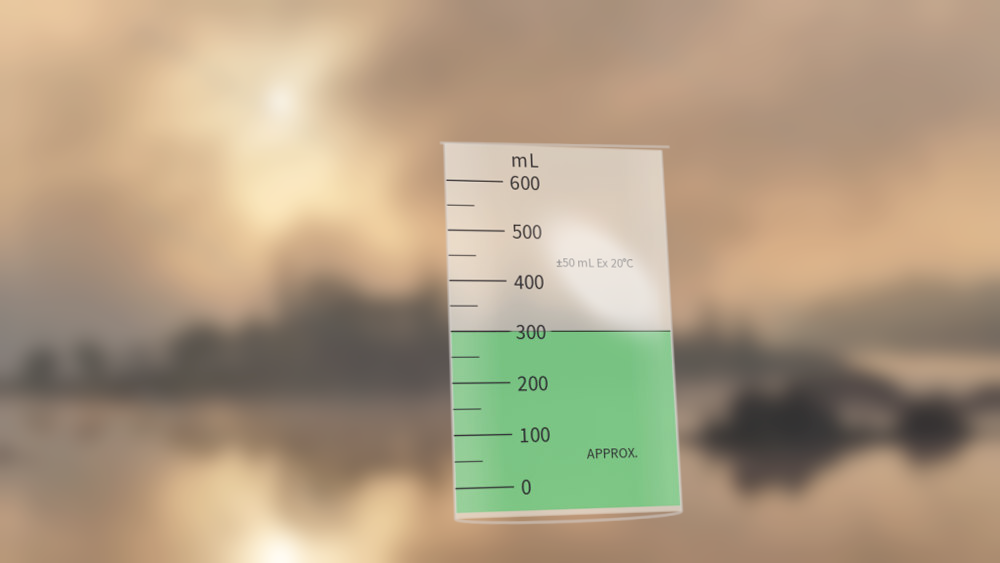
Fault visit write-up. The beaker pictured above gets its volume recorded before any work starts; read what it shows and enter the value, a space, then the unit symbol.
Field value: 300 mL
